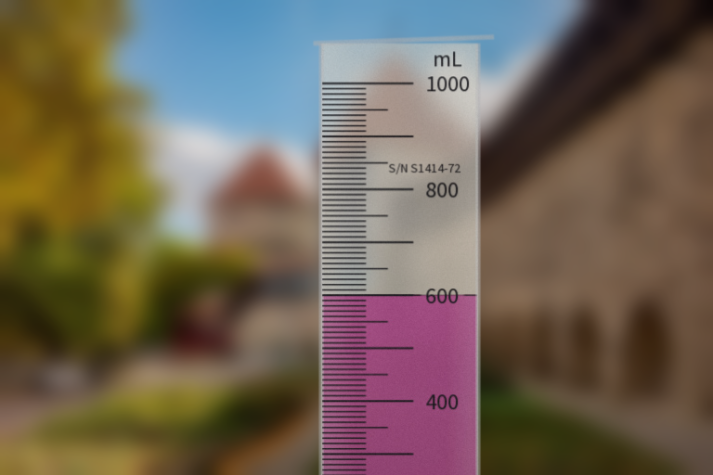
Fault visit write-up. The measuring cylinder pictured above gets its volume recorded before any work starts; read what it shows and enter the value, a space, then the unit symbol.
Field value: 600 mL
